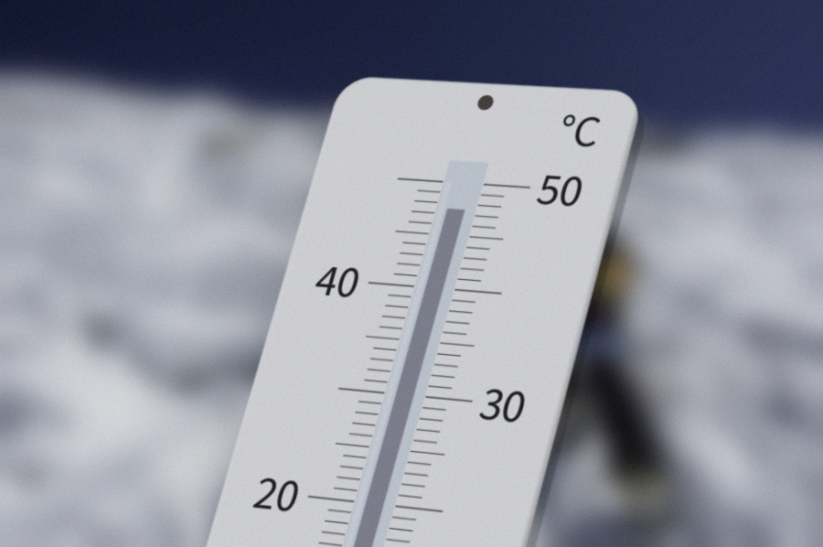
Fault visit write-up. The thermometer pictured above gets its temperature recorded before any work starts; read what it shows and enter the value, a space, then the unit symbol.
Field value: 47.5 °C
